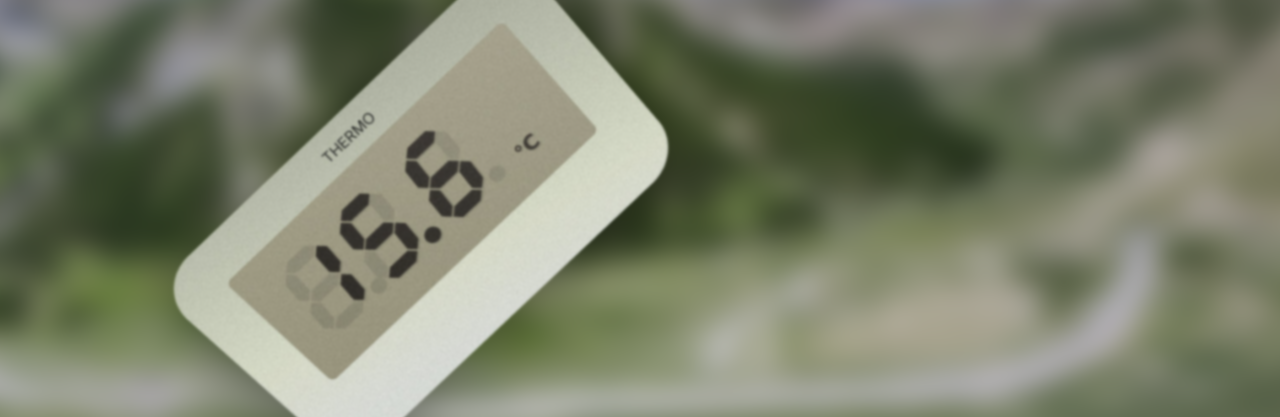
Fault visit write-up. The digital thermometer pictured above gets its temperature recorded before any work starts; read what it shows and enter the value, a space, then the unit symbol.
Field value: 15.6 °C
